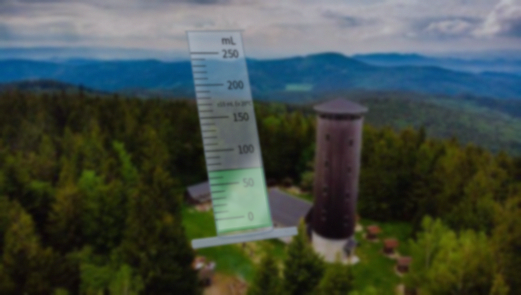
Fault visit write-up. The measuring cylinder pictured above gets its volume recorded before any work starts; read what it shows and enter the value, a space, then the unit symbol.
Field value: 70 mL
